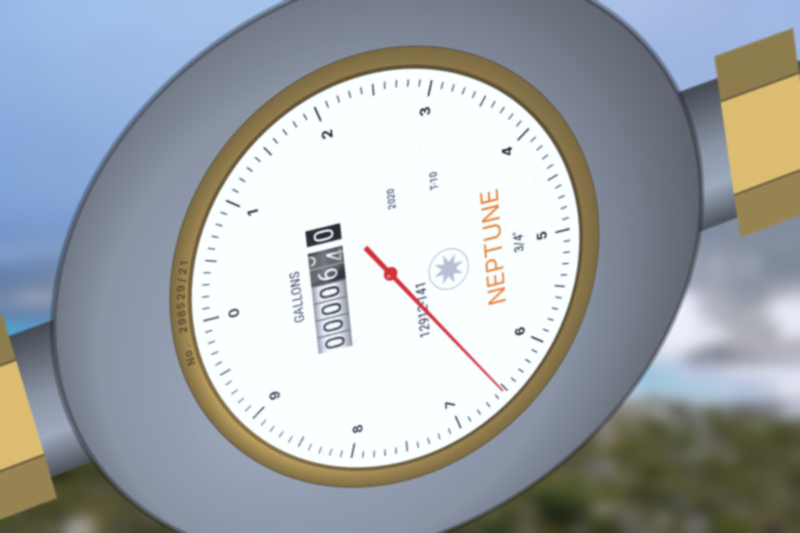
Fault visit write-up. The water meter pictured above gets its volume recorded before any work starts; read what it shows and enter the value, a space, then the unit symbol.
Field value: 636.5 gal
